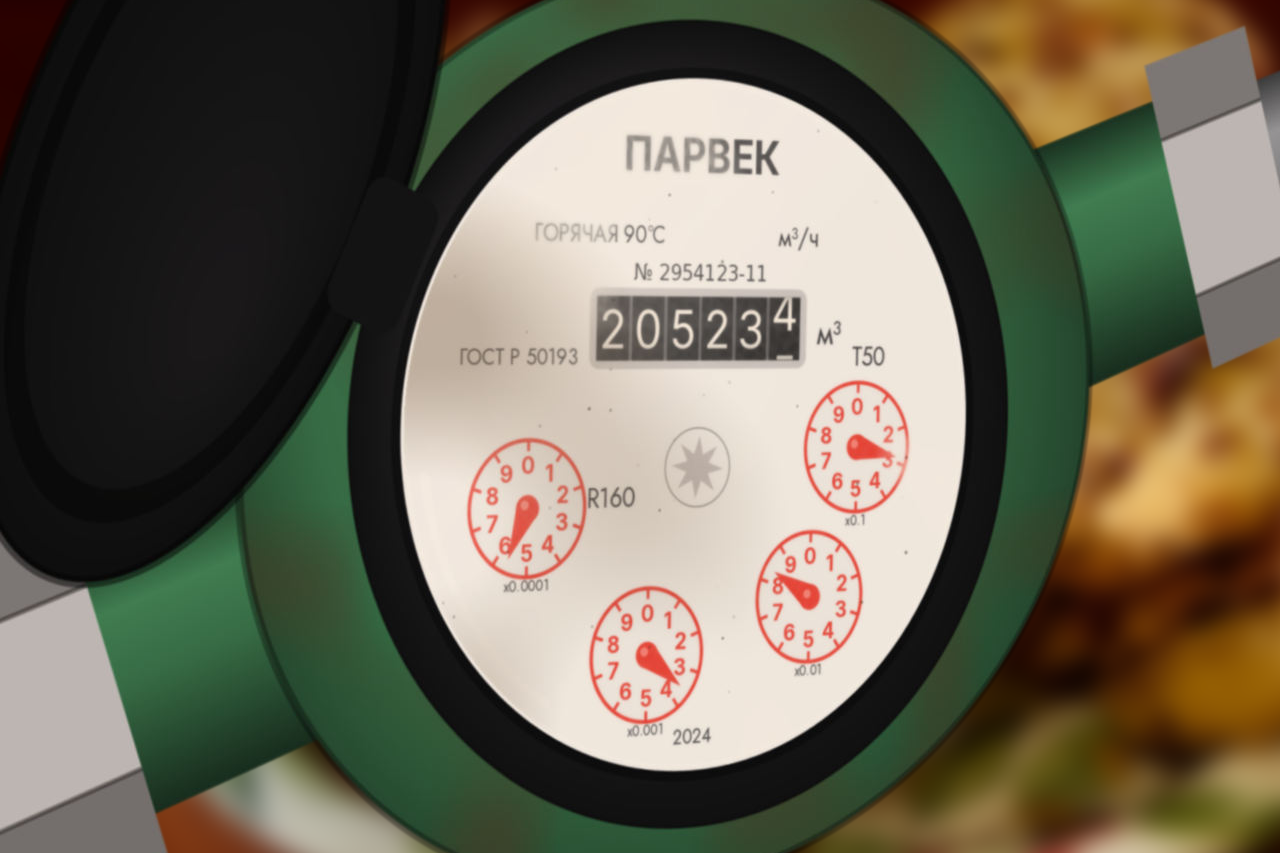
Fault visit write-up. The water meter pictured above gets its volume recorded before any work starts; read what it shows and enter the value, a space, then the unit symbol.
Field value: 205234.2835 m³
